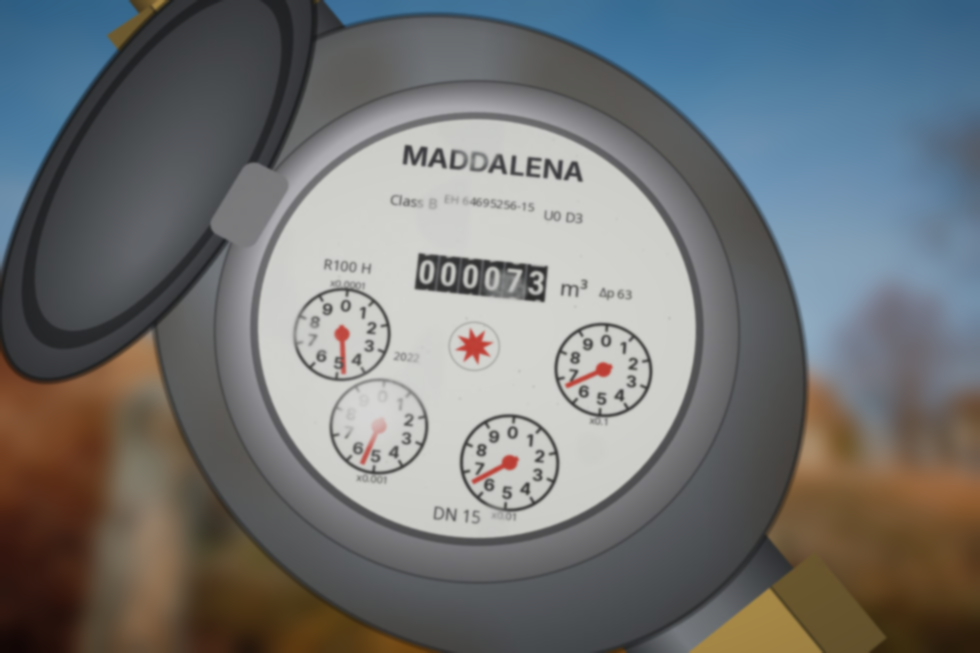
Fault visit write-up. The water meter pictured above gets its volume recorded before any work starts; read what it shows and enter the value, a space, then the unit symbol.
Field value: 73.6654 m³
